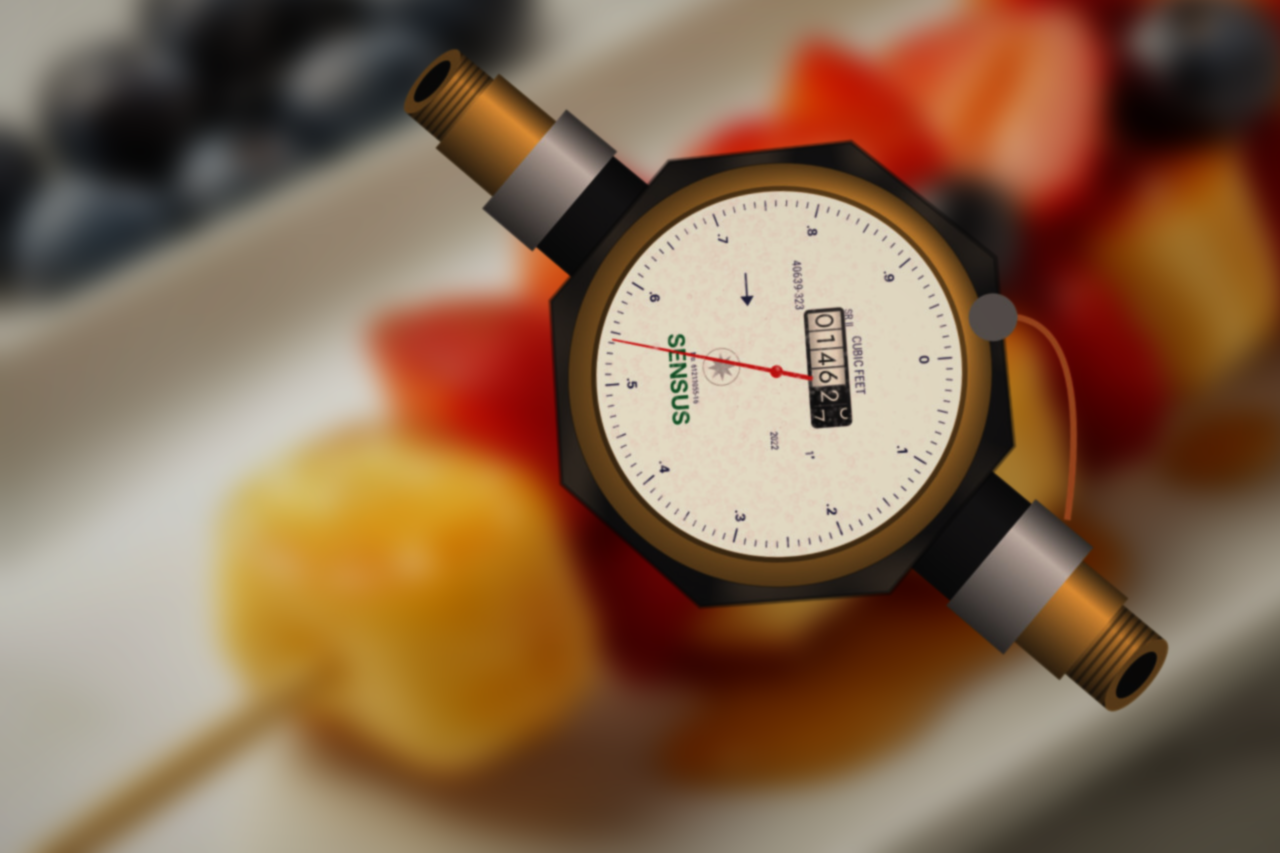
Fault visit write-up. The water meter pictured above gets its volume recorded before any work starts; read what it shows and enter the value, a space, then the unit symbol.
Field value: 14626.54 ft³
